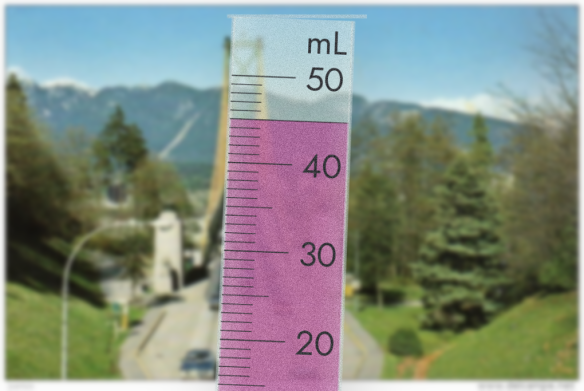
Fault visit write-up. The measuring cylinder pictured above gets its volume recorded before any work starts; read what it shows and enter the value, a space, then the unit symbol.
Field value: 45 mL
